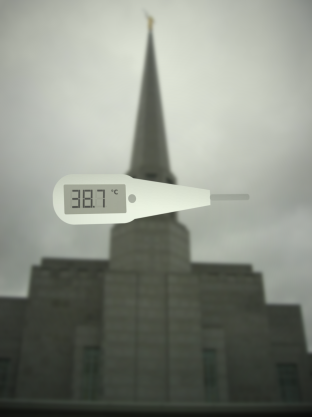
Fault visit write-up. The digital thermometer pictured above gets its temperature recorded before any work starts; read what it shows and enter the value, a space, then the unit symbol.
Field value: 38.7 °C
